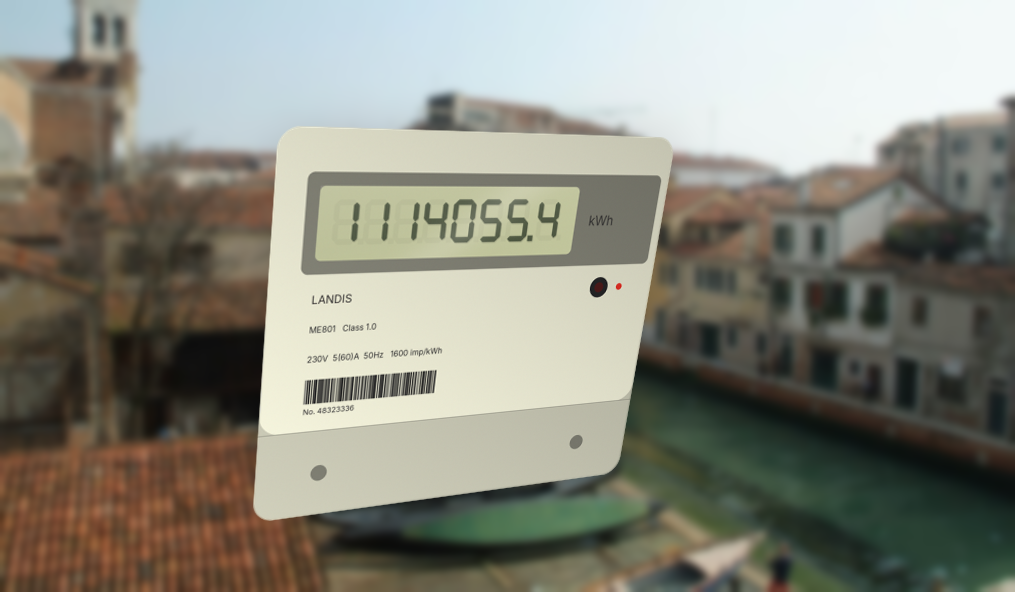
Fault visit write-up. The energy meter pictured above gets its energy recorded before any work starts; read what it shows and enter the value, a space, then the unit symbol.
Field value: 1114055.4 kWh
